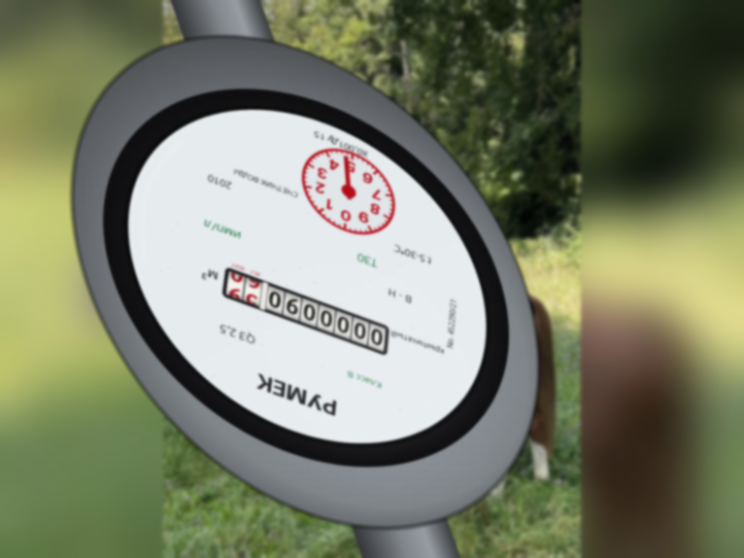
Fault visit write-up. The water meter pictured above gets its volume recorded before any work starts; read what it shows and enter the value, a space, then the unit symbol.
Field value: 90.594 m³
